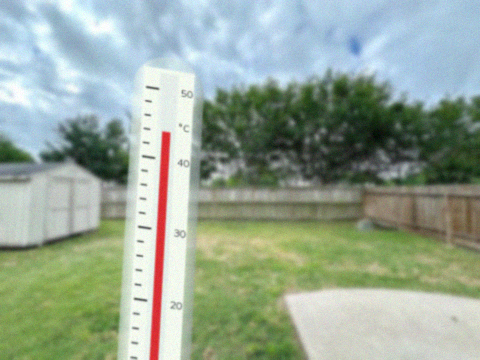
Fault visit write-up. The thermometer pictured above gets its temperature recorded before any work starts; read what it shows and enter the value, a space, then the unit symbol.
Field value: 44 °C
